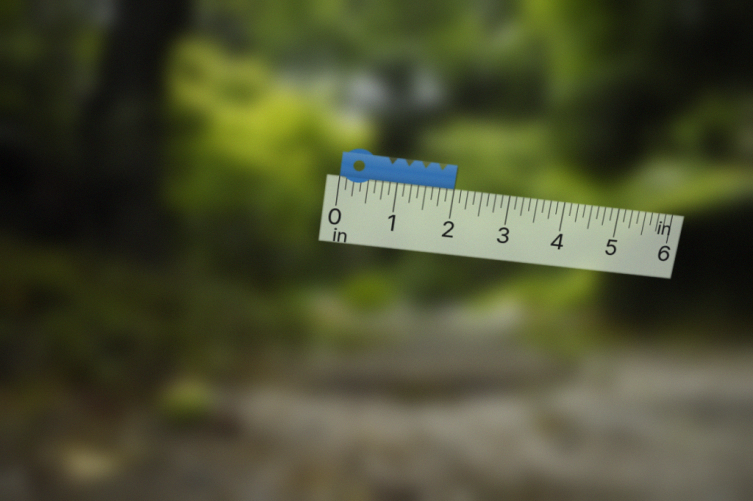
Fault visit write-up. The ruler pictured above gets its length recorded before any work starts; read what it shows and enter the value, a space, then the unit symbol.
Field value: 2 in
